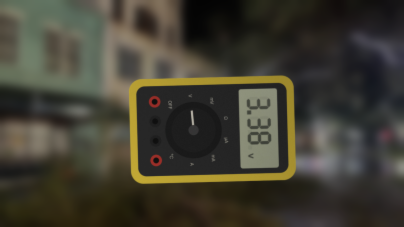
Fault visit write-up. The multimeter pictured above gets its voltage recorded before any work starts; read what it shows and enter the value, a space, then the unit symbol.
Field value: 3.38 V
